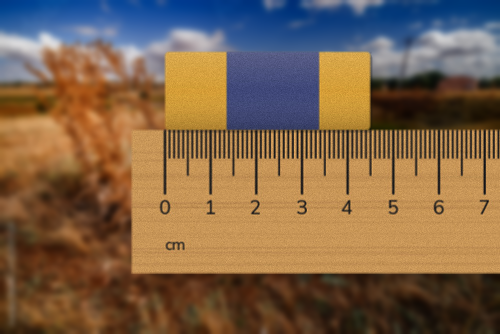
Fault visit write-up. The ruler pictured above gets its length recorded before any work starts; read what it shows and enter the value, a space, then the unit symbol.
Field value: 4.5 cm
